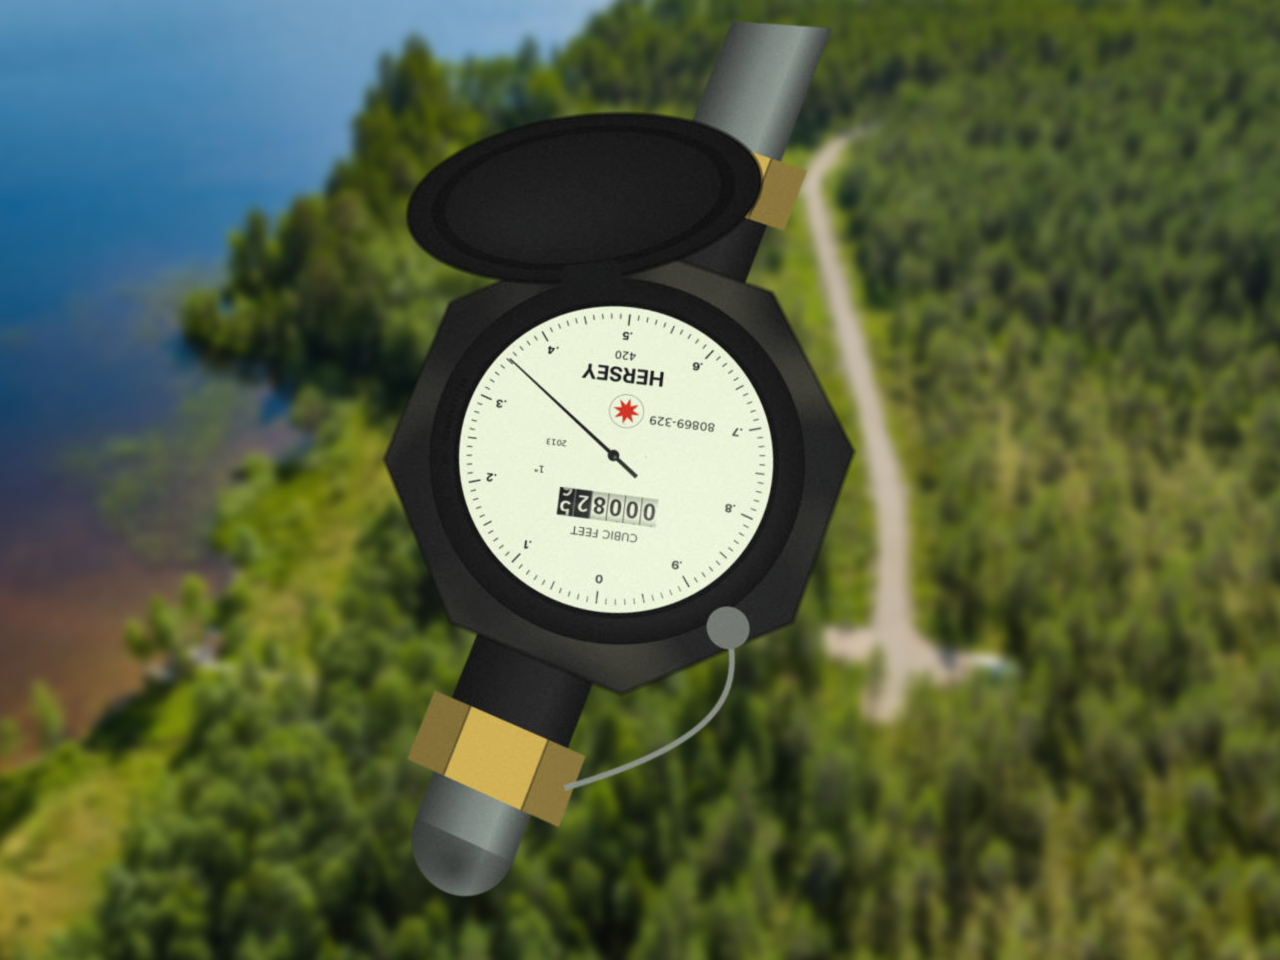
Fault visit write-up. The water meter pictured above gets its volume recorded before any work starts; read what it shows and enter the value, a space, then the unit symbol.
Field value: 825.35 ft³
